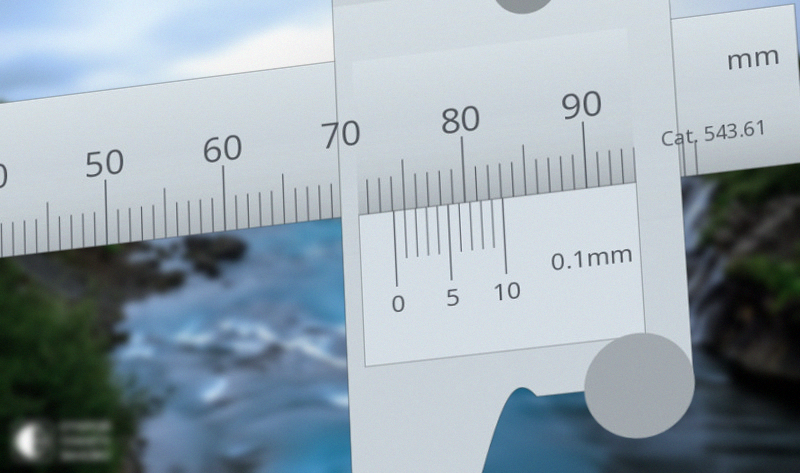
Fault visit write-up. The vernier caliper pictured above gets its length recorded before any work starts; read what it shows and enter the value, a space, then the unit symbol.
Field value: 74.1 mm
